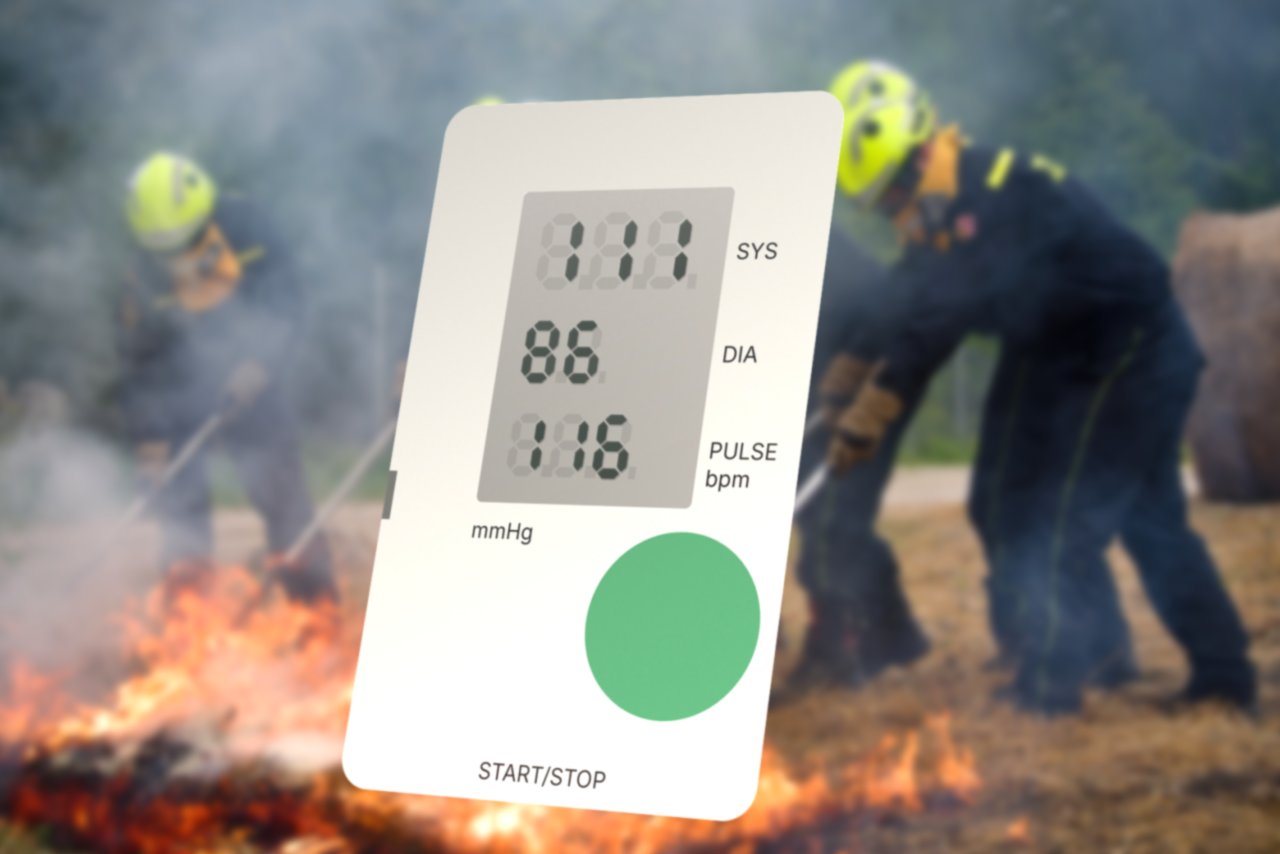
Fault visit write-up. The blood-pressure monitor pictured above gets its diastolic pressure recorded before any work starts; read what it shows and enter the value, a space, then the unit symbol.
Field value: 86 mmHg
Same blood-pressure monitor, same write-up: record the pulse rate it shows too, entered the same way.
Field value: 116 bpm
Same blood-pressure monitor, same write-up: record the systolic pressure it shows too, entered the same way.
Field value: 111 mmHg
